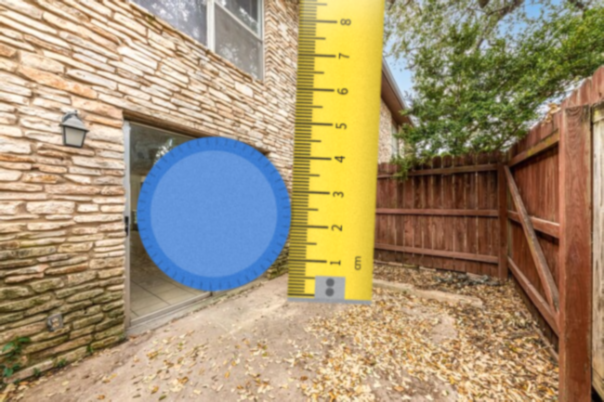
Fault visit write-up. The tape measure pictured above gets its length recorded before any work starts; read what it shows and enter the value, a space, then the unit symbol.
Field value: 4.5 cm
